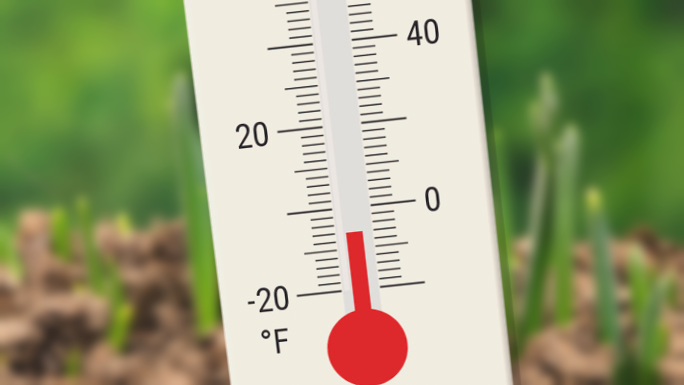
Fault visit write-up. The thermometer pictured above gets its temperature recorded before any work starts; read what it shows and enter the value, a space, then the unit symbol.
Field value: -6 °F
